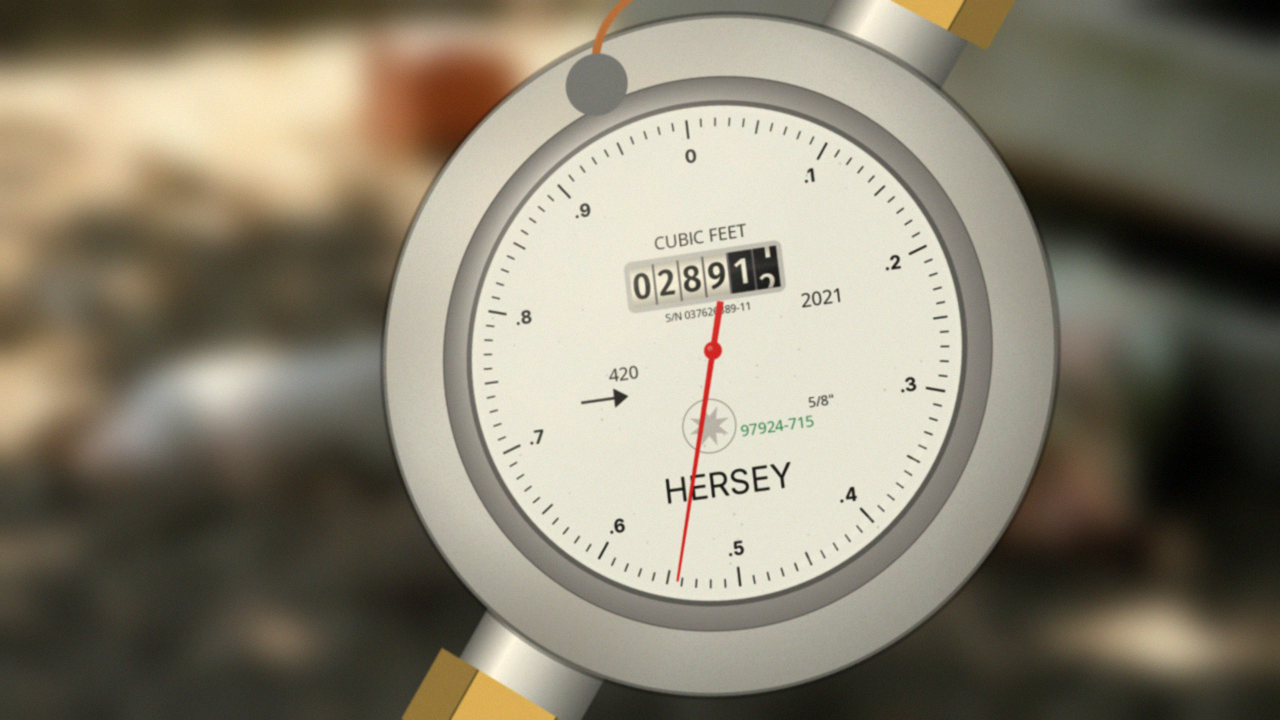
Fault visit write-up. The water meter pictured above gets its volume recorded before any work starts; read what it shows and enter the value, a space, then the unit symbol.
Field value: 28911.54 ft³
